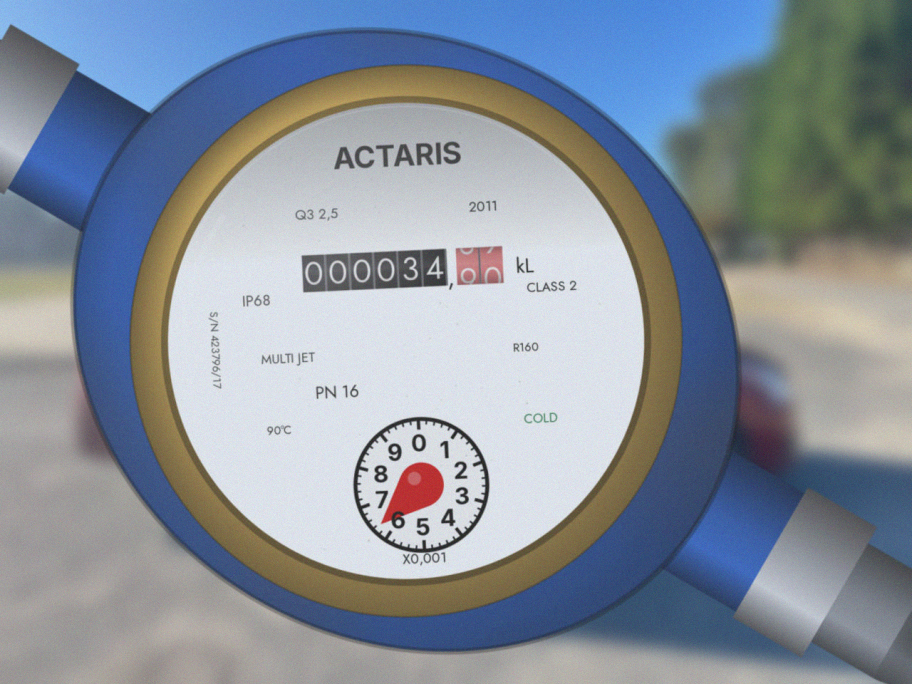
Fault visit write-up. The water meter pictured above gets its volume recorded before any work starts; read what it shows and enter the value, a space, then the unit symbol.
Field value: 34.896 kL
